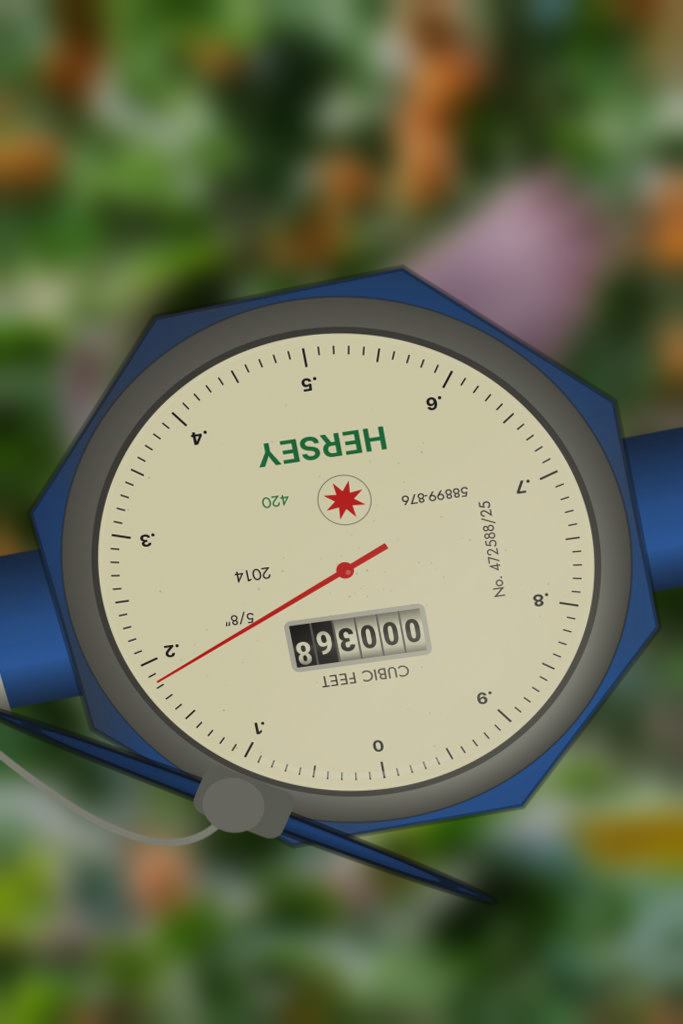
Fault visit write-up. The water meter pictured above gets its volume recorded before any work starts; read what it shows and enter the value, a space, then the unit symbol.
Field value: 368.18 ft³
